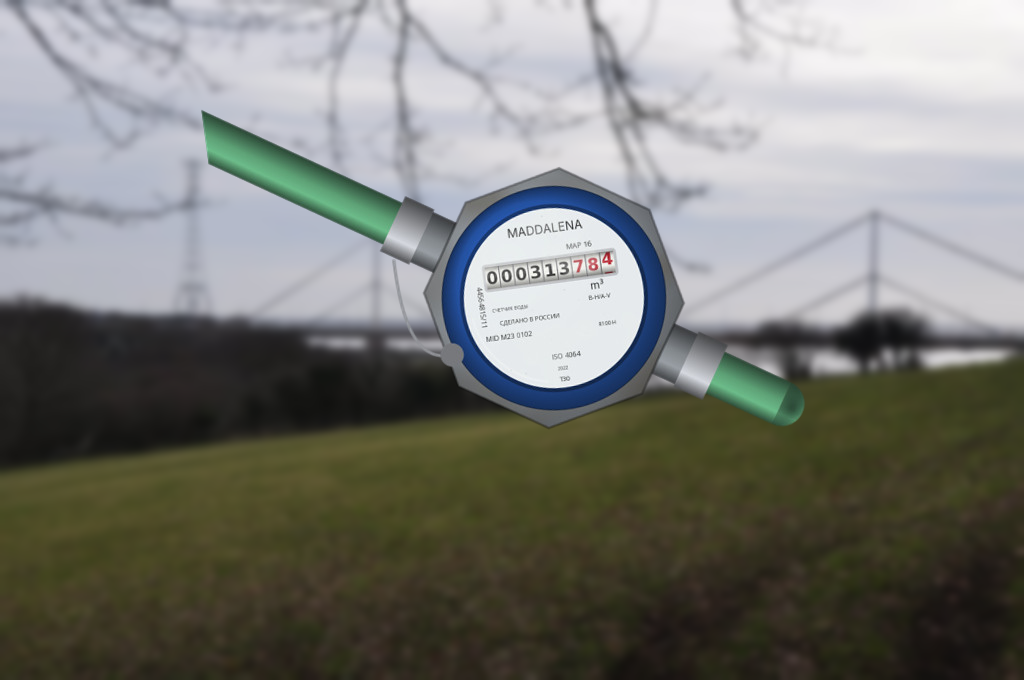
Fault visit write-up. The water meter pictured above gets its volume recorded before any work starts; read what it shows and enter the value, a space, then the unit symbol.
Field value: 313.784 m³
